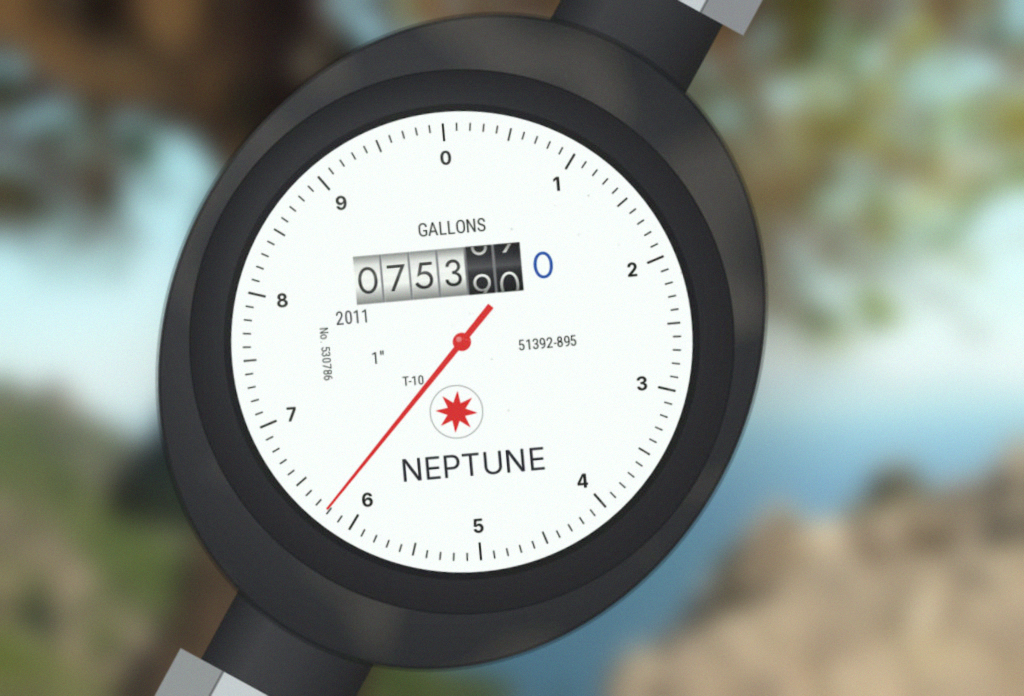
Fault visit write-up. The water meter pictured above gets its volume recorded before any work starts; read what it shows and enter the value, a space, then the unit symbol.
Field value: 753896.2 gal
